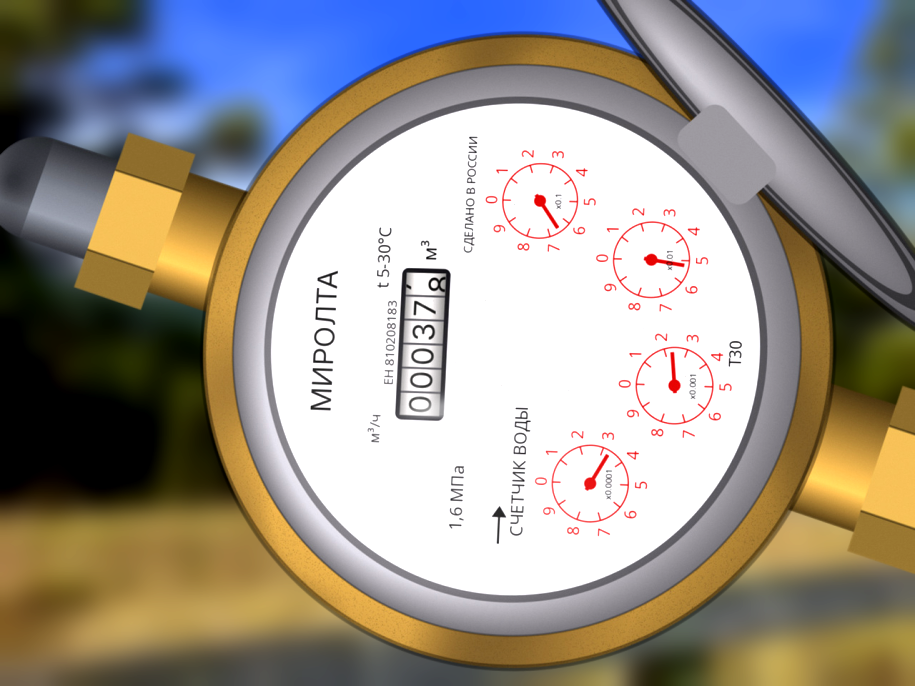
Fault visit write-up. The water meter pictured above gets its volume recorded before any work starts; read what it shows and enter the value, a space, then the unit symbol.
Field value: 377.6523 m³
